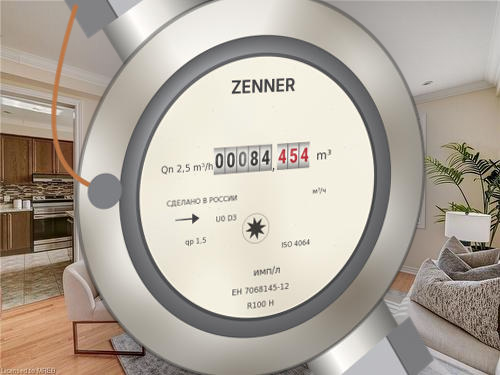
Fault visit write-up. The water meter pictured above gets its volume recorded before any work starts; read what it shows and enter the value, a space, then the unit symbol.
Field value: 84.454 m³
